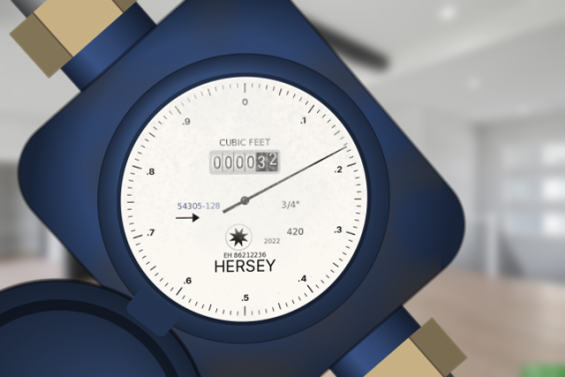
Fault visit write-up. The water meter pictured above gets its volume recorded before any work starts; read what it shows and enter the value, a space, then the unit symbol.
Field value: 32.17 ft³
